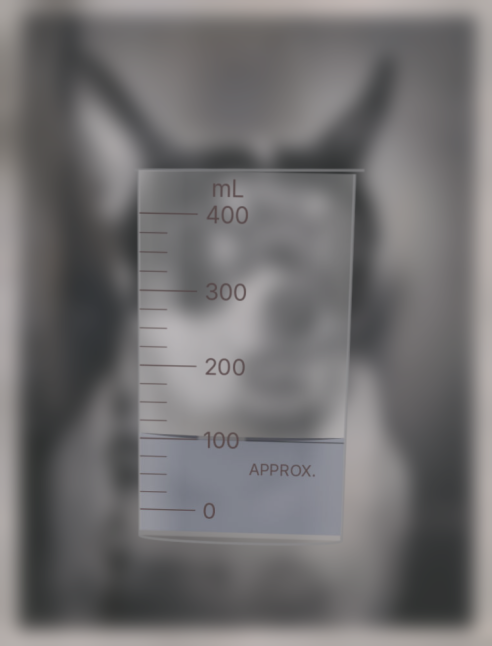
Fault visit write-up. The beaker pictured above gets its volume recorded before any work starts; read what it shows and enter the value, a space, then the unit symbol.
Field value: 100 mL
